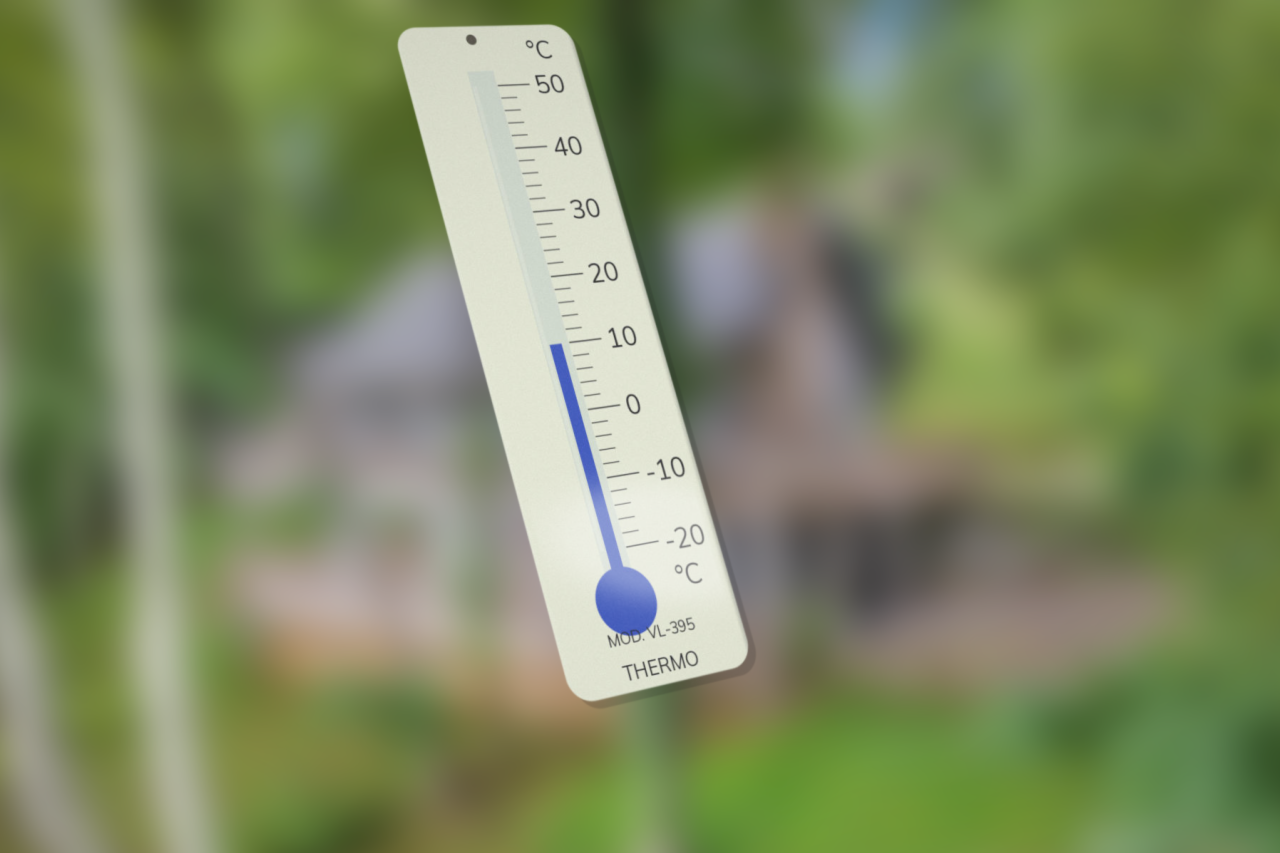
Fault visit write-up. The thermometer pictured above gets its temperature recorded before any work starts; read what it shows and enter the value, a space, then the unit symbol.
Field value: 10 °C
